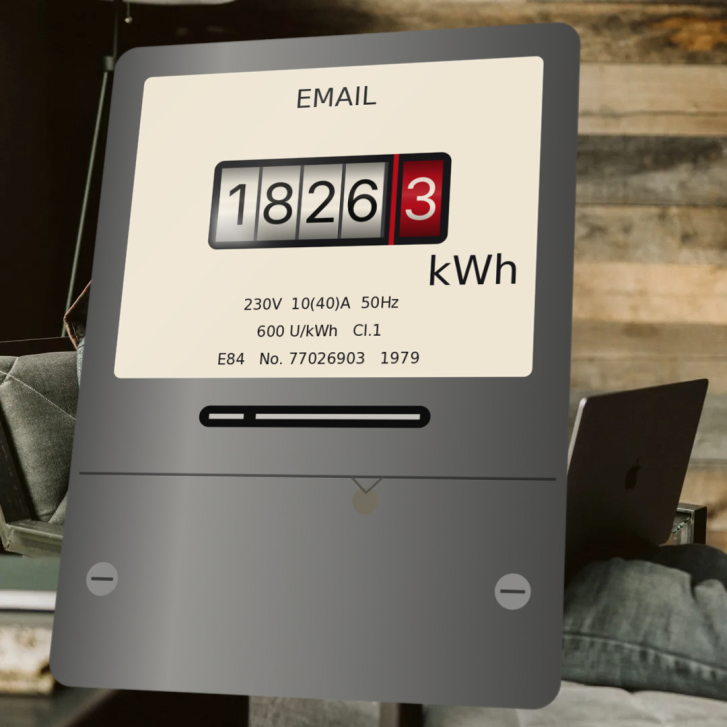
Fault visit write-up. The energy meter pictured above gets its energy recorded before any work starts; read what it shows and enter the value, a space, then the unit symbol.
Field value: 1826.3 kWh
